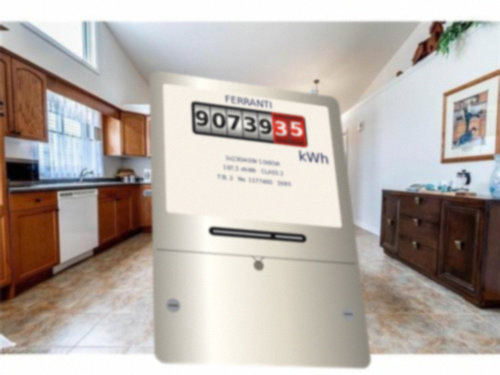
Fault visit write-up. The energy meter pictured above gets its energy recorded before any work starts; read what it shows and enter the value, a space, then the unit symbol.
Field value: 90739.35 kWh
